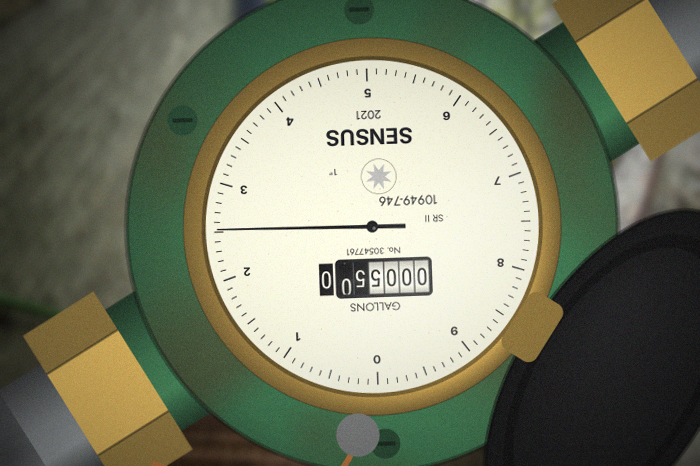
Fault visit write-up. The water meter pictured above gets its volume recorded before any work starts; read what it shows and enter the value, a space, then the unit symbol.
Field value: 5502.5 gal
